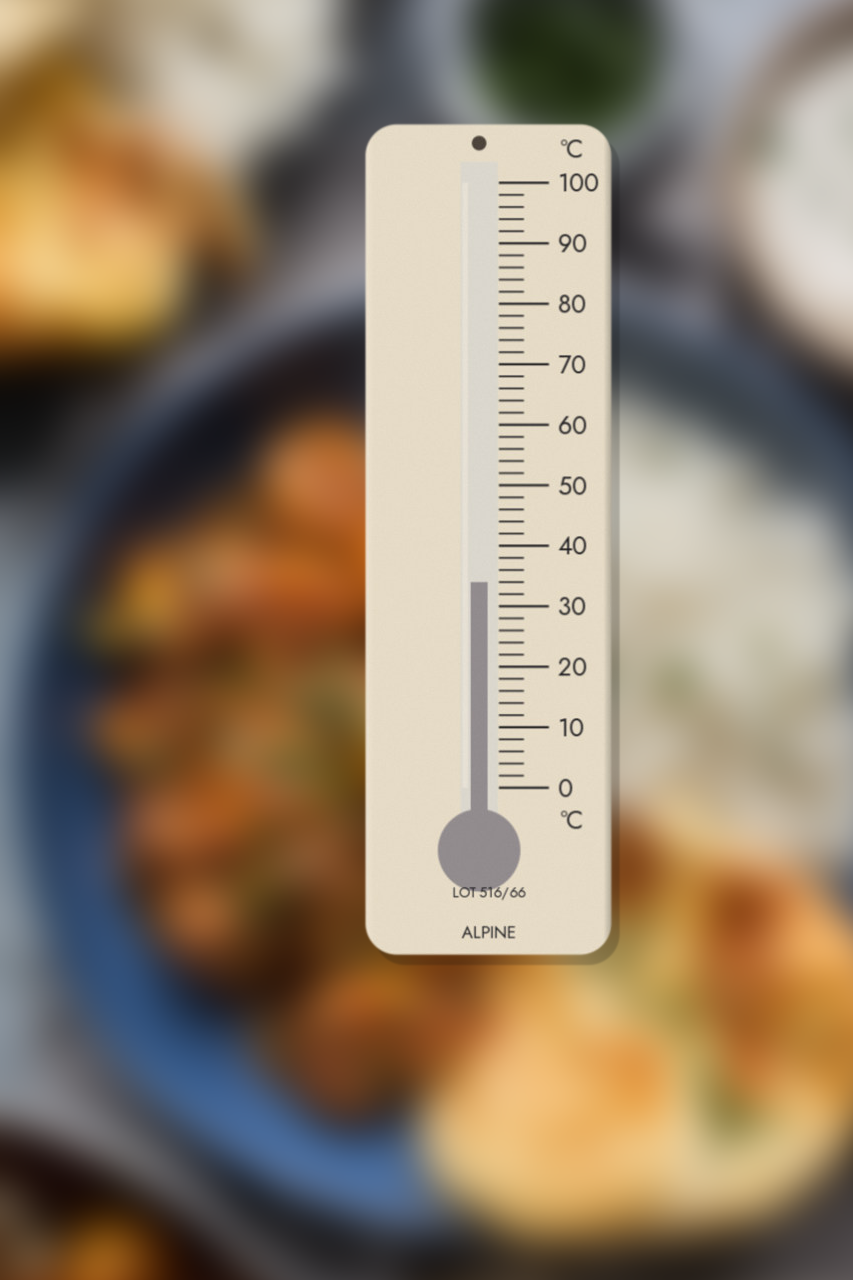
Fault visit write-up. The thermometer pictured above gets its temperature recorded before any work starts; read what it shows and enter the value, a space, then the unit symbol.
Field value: 34 °C
